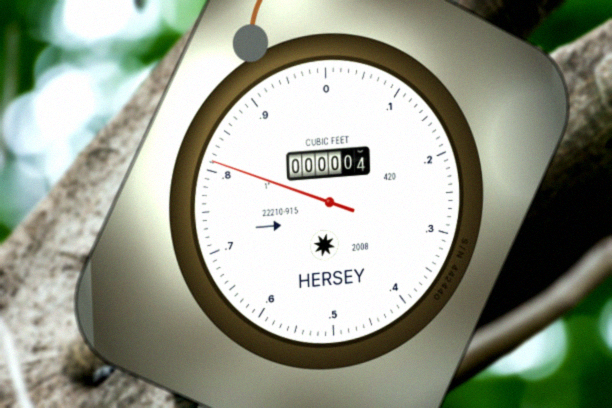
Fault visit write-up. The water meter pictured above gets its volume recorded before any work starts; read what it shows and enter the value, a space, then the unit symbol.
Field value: 3.81 ft³
